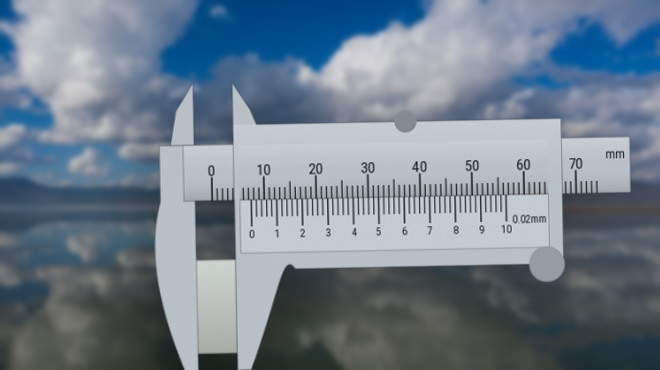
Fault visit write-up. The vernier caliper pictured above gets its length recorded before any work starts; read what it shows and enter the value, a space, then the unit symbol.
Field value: 7.5 mm
